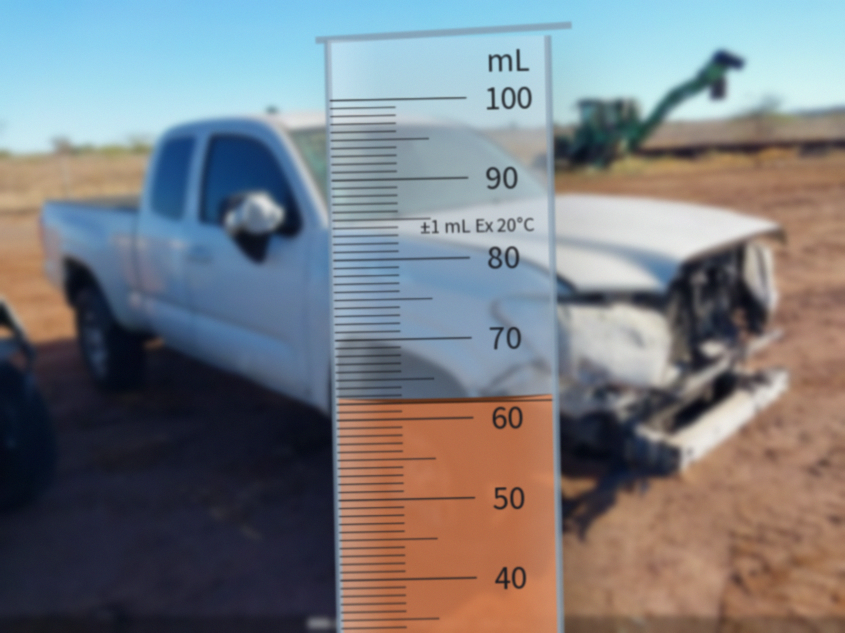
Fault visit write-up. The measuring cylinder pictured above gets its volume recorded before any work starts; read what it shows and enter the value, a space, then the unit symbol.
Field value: 62 mL
